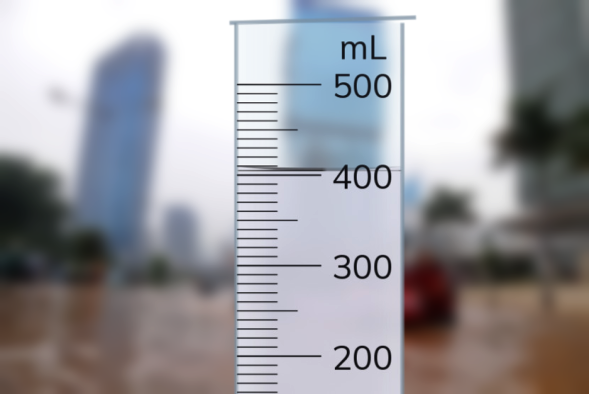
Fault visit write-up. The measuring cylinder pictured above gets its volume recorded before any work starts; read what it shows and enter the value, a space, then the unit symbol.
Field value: 405 mL
